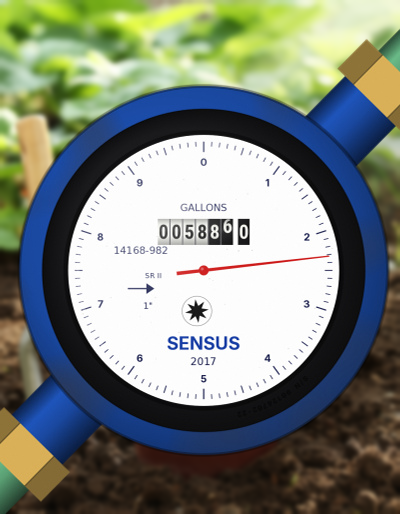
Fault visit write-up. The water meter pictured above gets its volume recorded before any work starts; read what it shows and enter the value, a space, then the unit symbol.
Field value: 58862.3 gal
